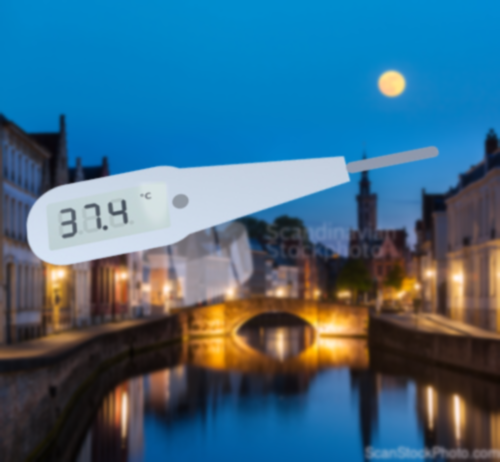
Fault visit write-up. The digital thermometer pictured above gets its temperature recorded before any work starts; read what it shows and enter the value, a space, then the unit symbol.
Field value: 37.4 °C
